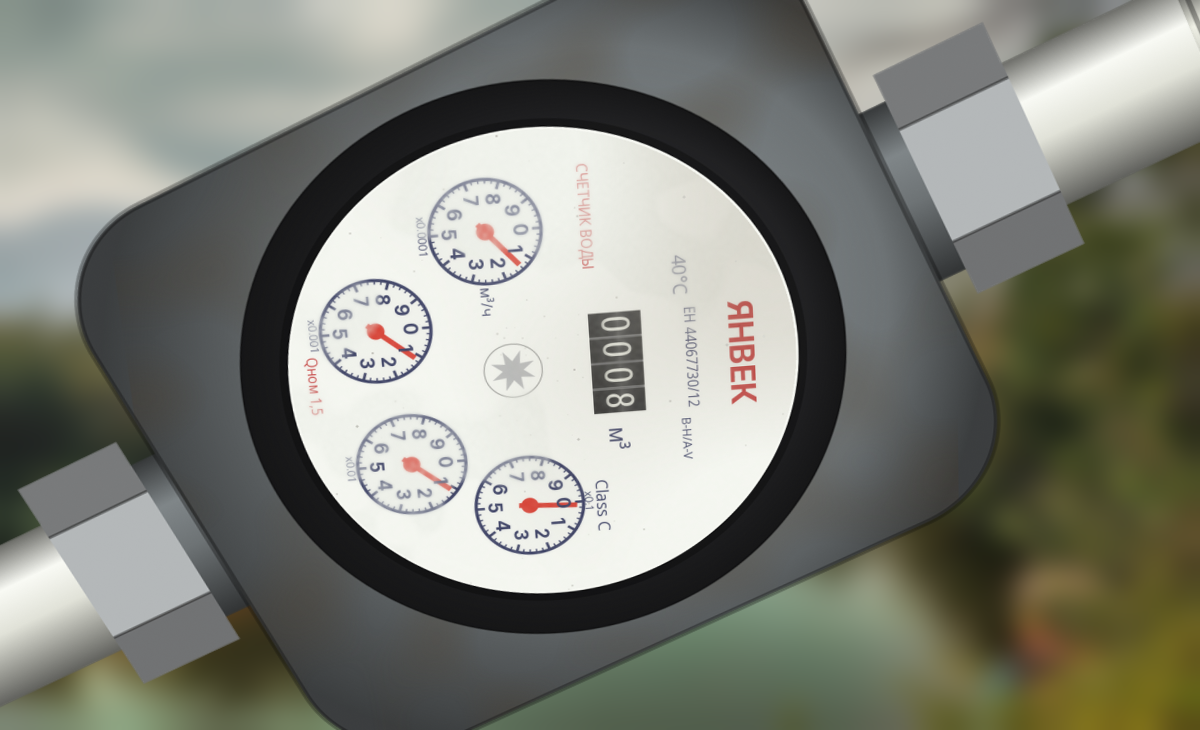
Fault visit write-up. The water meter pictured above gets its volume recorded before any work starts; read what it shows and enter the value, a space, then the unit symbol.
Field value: 8.0111 m³
